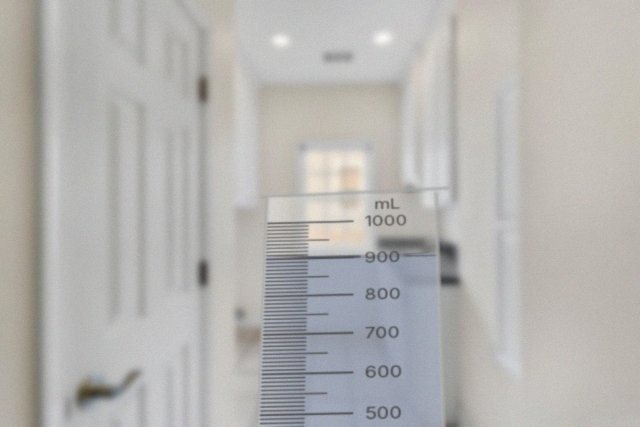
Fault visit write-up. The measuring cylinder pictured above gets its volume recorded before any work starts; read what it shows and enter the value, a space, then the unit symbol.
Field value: 900 mL
